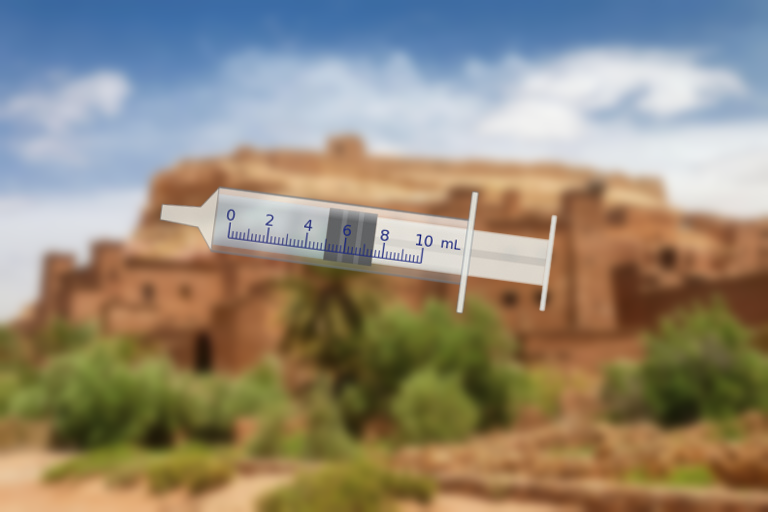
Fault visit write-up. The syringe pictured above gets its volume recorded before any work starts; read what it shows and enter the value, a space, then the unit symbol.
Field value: 5 mL
